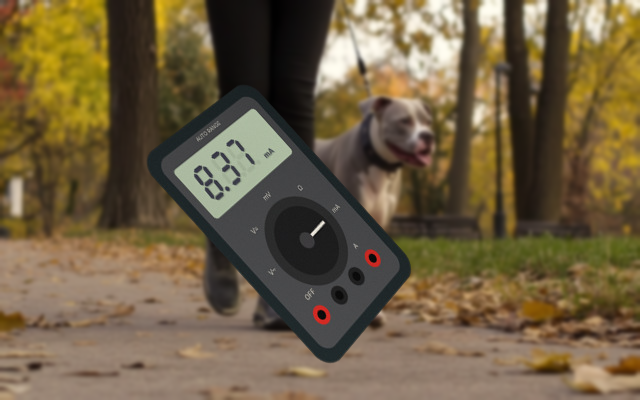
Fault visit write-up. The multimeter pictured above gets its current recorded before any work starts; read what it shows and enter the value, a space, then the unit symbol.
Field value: 8.37 mA
